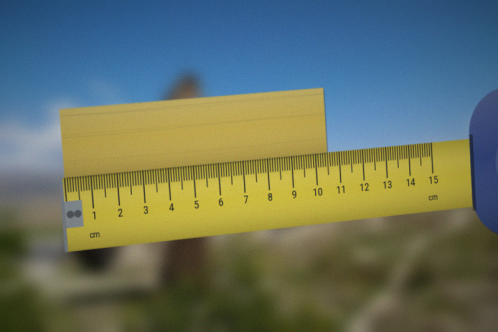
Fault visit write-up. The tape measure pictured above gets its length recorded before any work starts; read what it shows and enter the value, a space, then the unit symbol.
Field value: 10.5 cm
